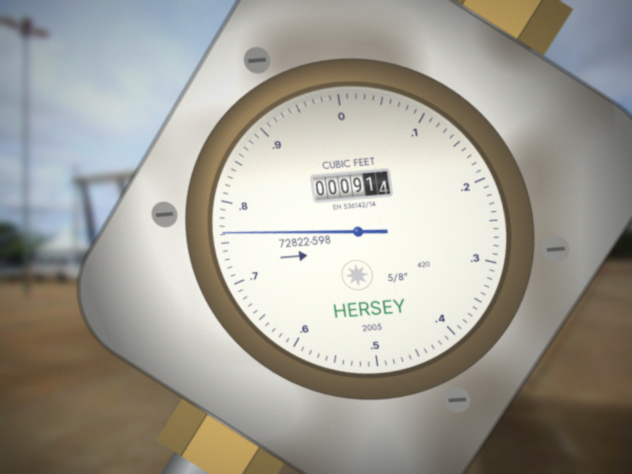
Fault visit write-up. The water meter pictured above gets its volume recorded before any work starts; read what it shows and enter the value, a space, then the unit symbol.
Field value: 913.76 ft³
